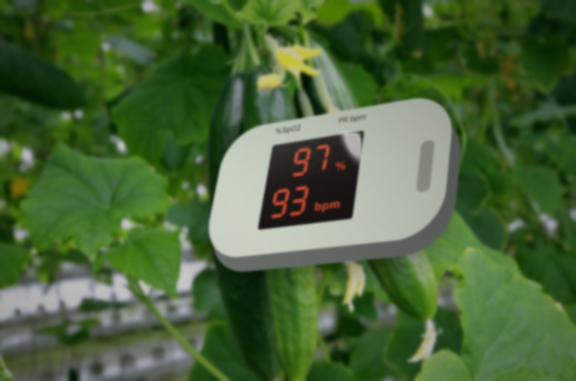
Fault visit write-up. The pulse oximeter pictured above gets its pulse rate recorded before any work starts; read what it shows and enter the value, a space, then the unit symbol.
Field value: 93 bpm
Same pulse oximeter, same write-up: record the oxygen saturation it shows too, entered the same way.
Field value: 97 %
